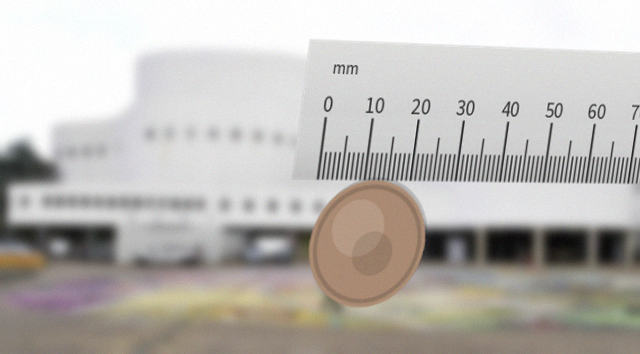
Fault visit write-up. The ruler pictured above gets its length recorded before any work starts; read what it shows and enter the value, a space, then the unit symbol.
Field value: 25 mm
